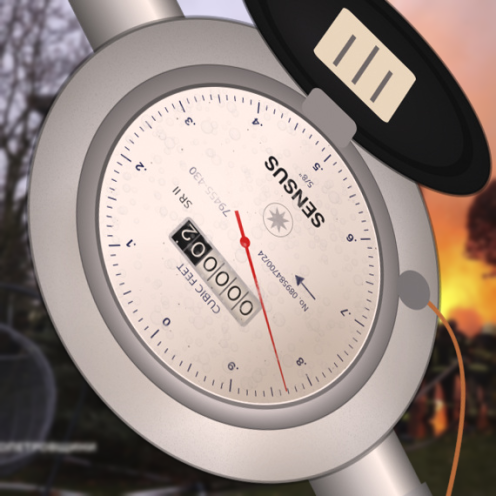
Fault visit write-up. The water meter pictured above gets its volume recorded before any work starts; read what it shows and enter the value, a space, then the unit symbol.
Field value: 1.83 ft³
